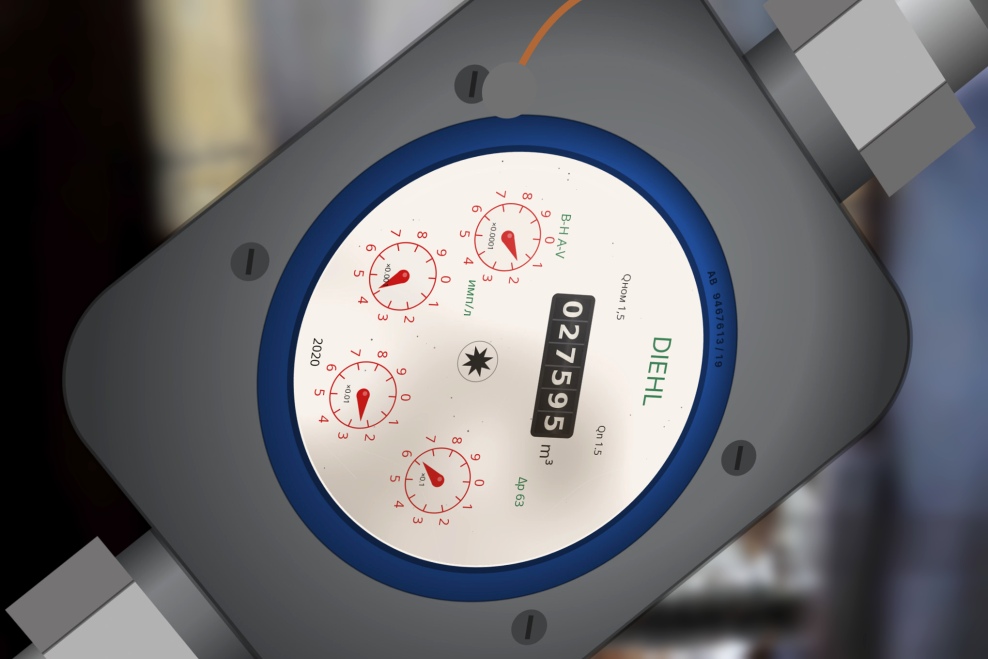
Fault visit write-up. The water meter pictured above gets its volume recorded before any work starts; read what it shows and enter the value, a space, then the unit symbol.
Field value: 27595.6241 m³
